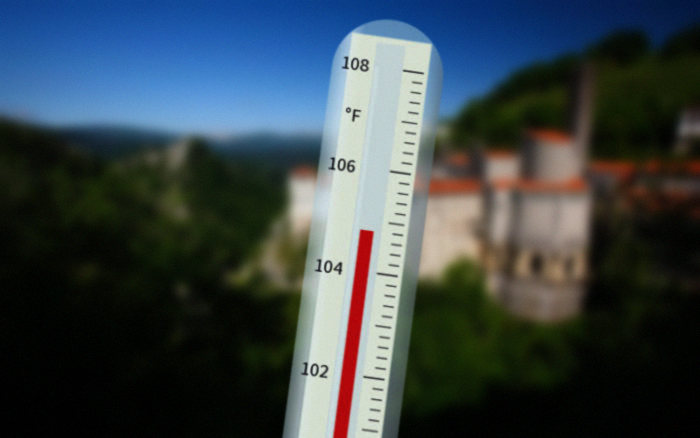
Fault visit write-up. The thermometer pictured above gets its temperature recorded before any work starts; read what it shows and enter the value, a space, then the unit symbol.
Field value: 104.8 °F
